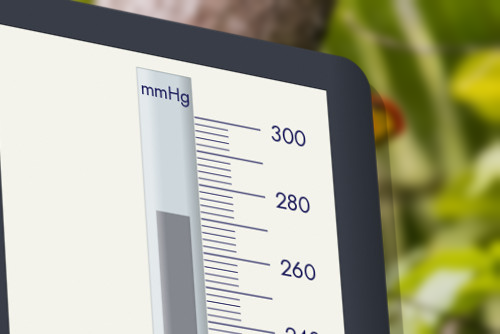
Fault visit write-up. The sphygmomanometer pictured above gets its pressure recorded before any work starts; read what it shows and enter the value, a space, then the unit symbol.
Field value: 270 mmHg
